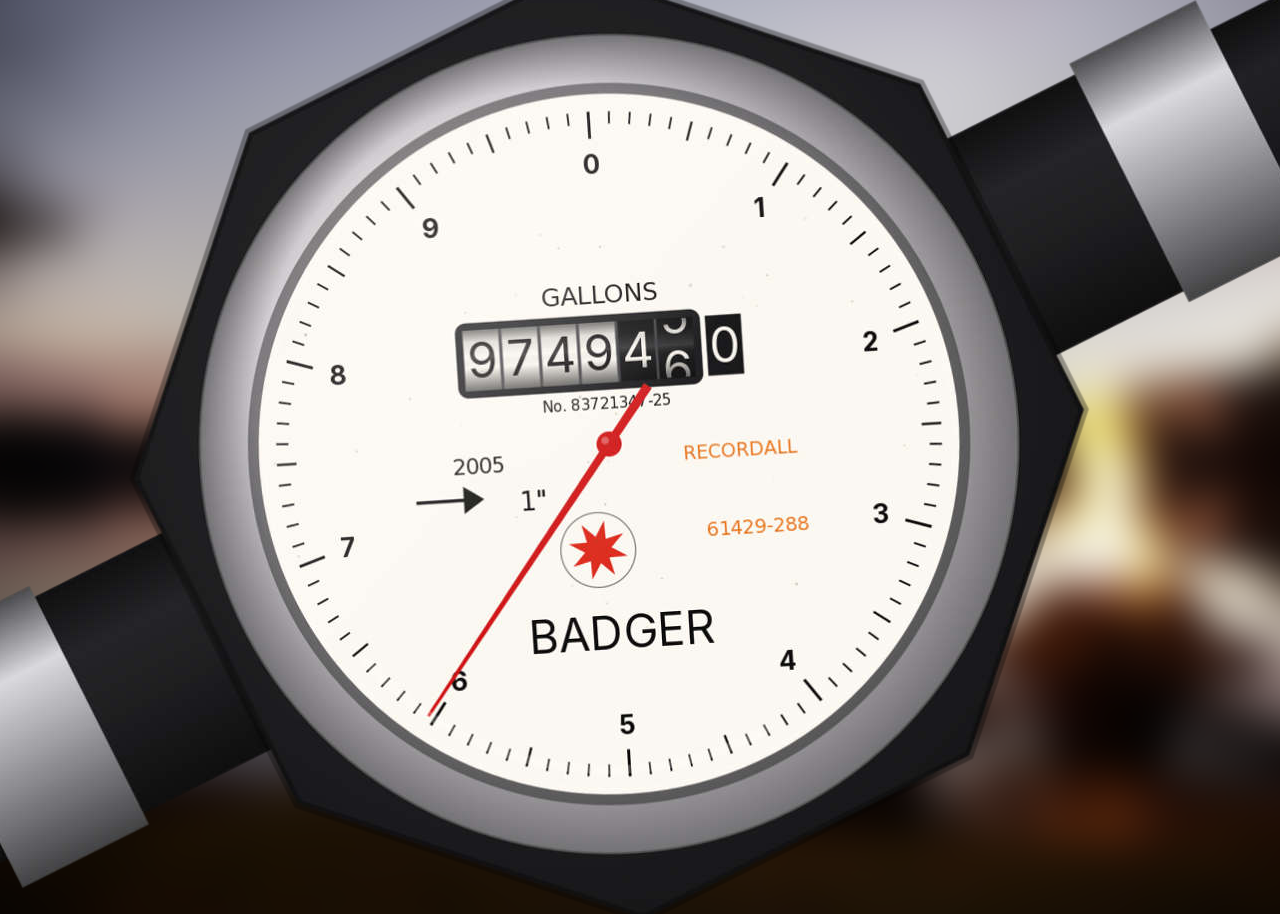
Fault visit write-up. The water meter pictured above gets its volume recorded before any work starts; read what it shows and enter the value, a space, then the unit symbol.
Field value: 9749456.0 gal
